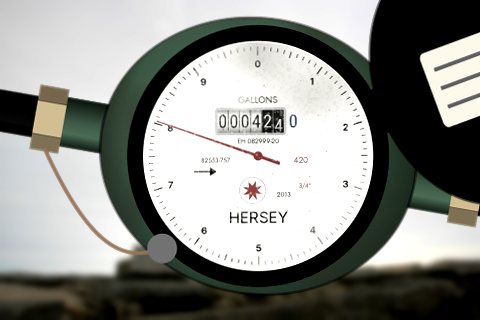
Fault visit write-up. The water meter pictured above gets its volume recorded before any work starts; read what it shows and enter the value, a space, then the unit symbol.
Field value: 4238.0 gal
